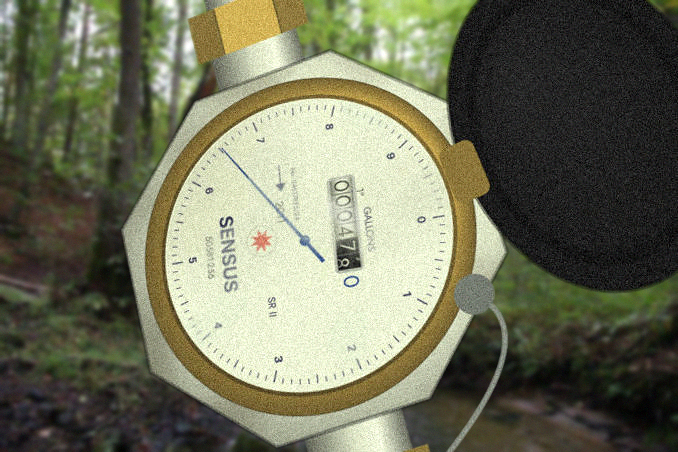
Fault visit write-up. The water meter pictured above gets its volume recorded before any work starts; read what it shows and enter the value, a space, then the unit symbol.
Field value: 4776.5 gal
